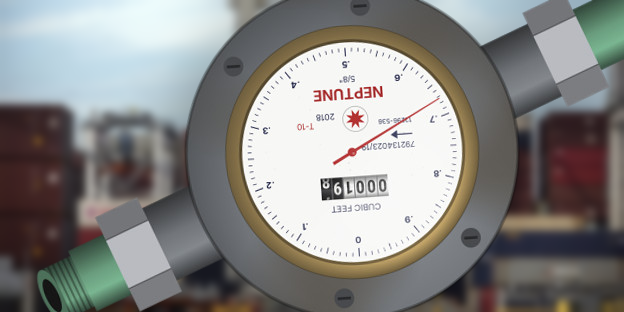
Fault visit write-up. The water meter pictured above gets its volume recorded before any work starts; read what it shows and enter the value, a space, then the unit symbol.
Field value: 197.67 ft³
